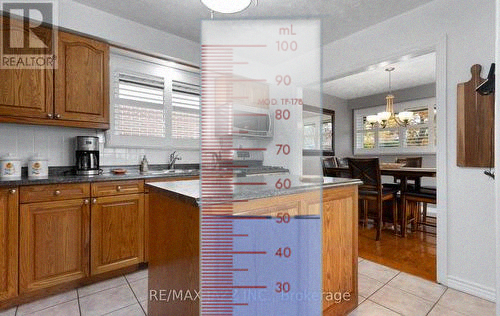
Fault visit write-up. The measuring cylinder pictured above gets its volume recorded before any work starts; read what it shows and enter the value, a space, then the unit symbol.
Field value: 50 mL
